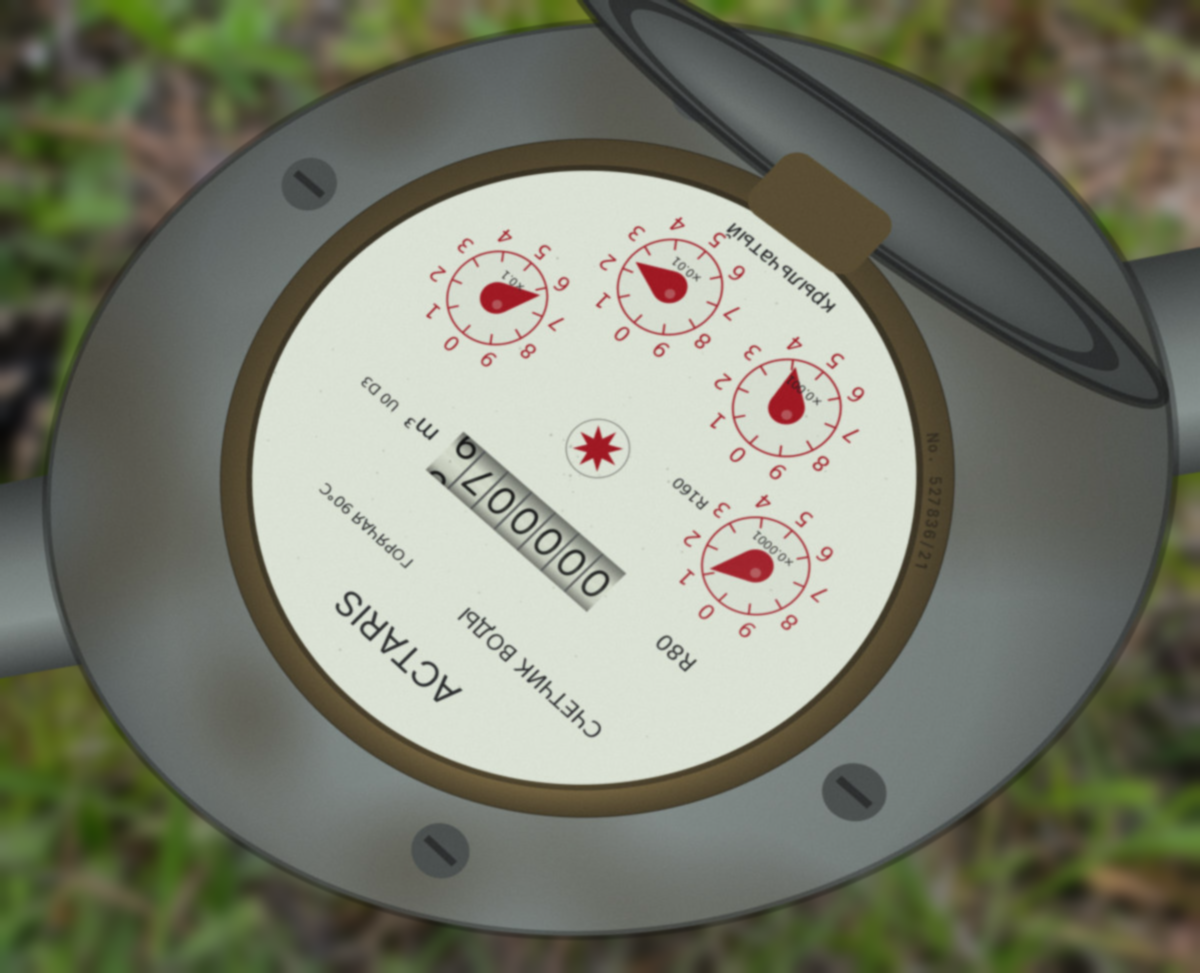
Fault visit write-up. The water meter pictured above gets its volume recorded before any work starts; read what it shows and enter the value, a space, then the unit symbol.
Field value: 78.6241 m³
